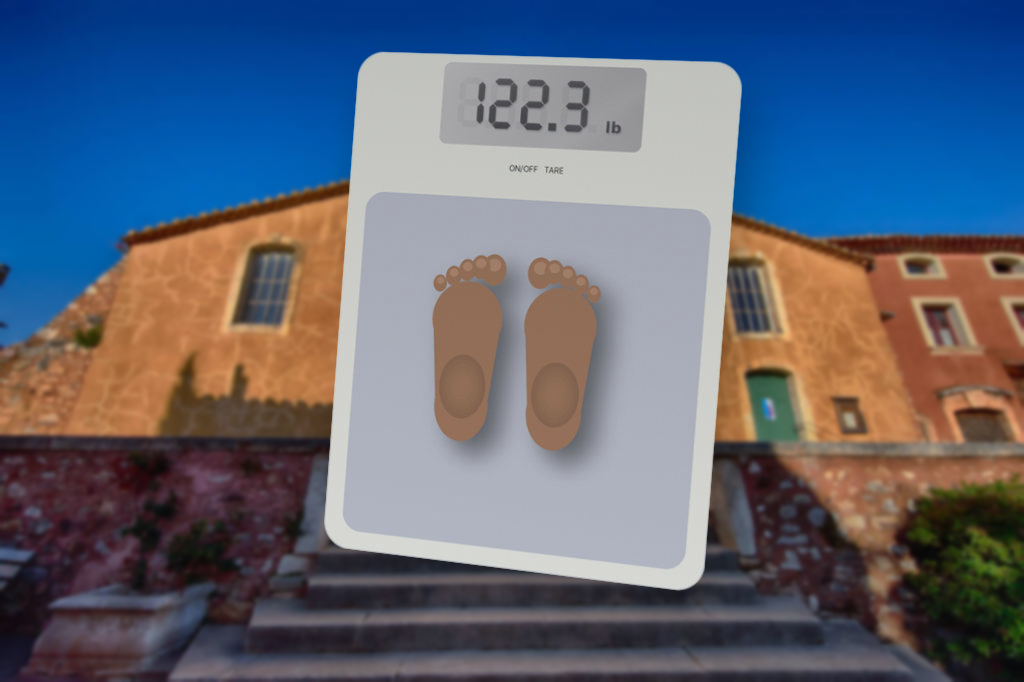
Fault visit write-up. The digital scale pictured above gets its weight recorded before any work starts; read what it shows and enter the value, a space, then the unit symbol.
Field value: 122.3 lb
